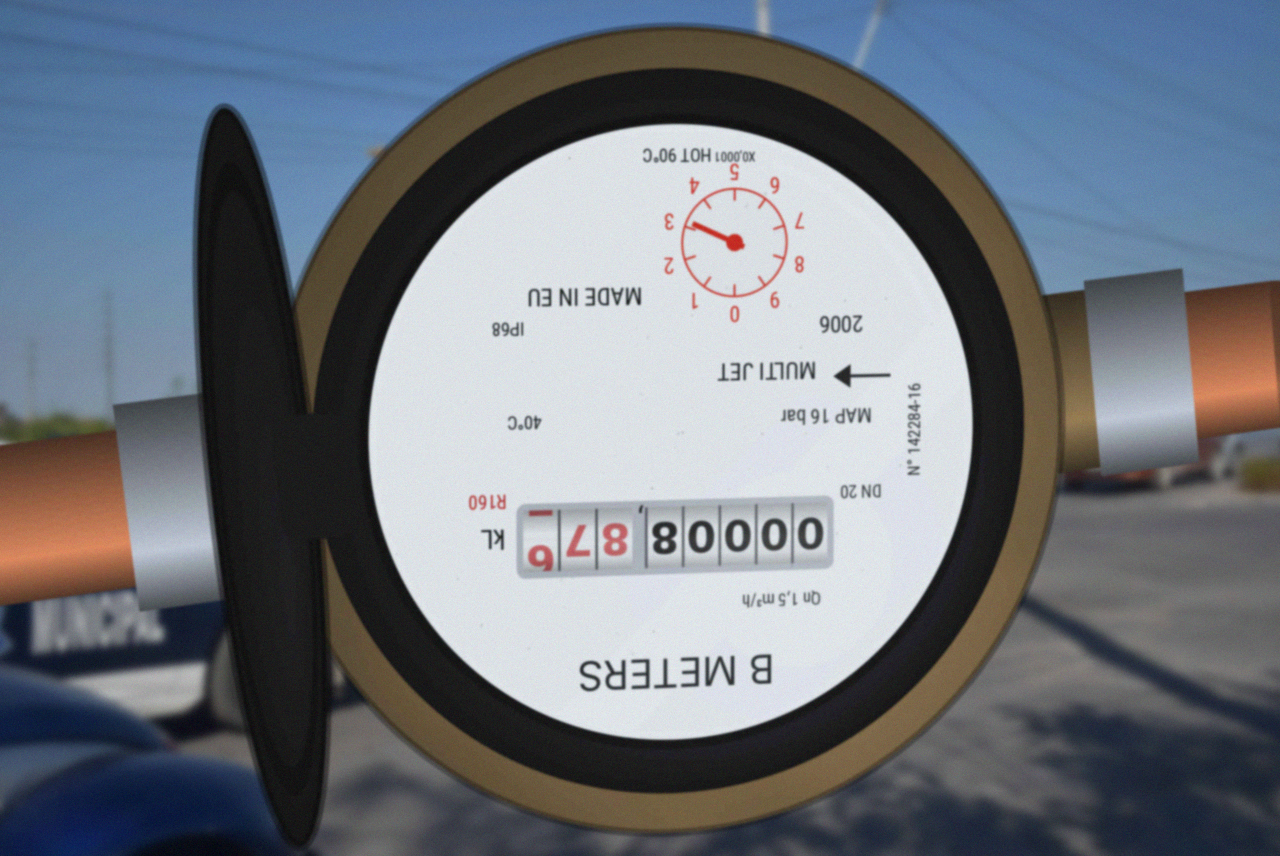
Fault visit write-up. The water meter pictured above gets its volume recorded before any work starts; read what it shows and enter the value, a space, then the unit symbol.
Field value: 8.8763 kL
